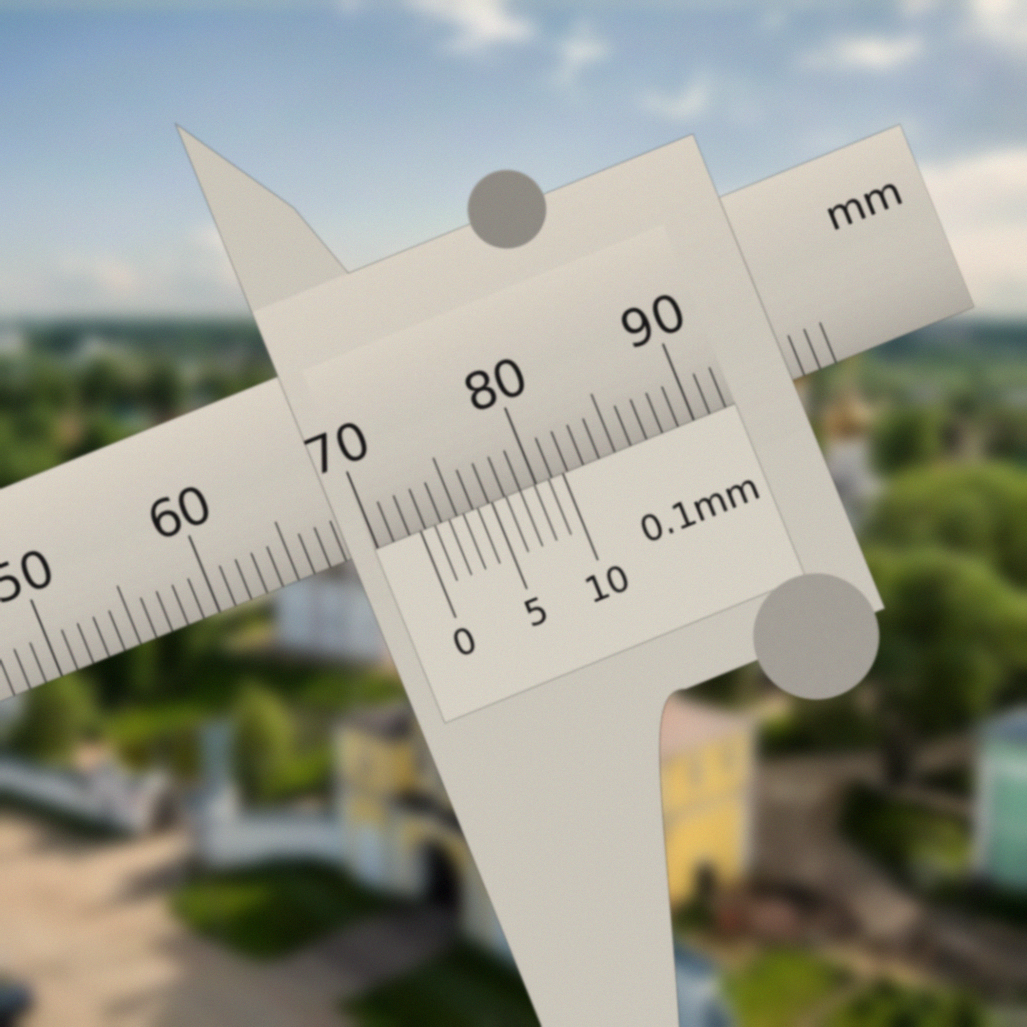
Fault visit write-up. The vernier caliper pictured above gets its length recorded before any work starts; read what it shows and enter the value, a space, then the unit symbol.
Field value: 72.7 mm
